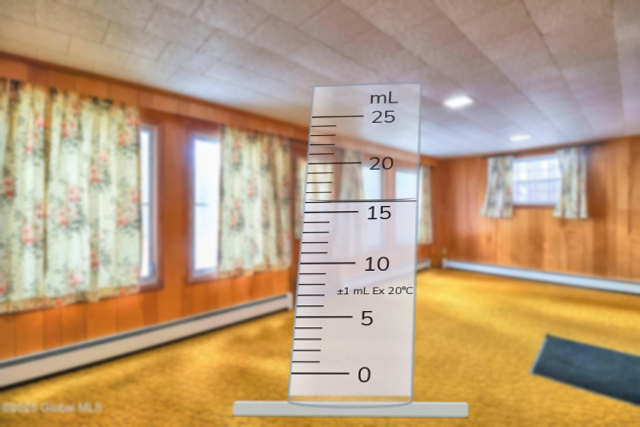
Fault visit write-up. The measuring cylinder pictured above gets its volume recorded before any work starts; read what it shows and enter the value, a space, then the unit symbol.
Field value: 16 mL
